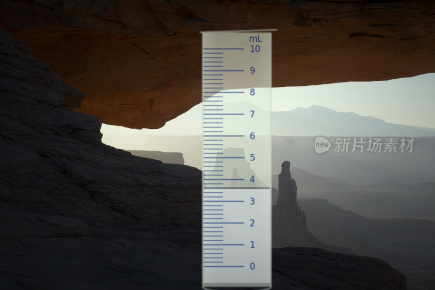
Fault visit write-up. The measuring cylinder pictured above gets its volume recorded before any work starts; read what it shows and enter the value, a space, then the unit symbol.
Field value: 3.6 mL
